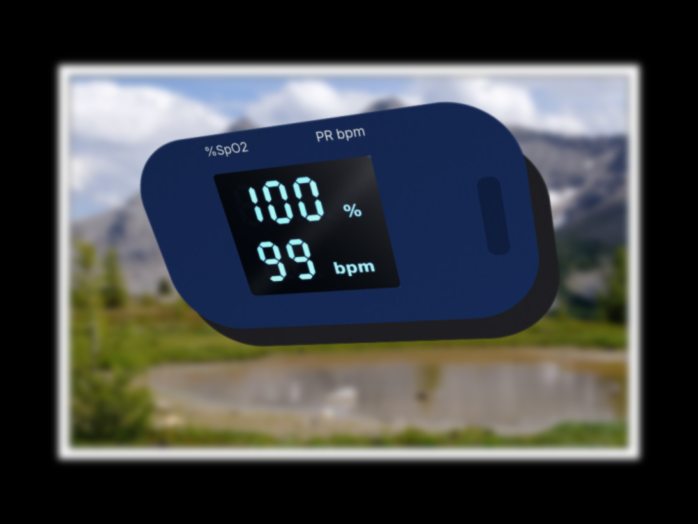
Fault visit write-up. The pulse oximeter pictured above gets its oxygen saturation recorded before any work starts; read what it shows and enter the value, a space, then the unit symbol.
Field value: 100 %
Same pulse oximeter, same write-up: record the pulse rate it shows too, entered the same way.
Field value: 99 bpm
